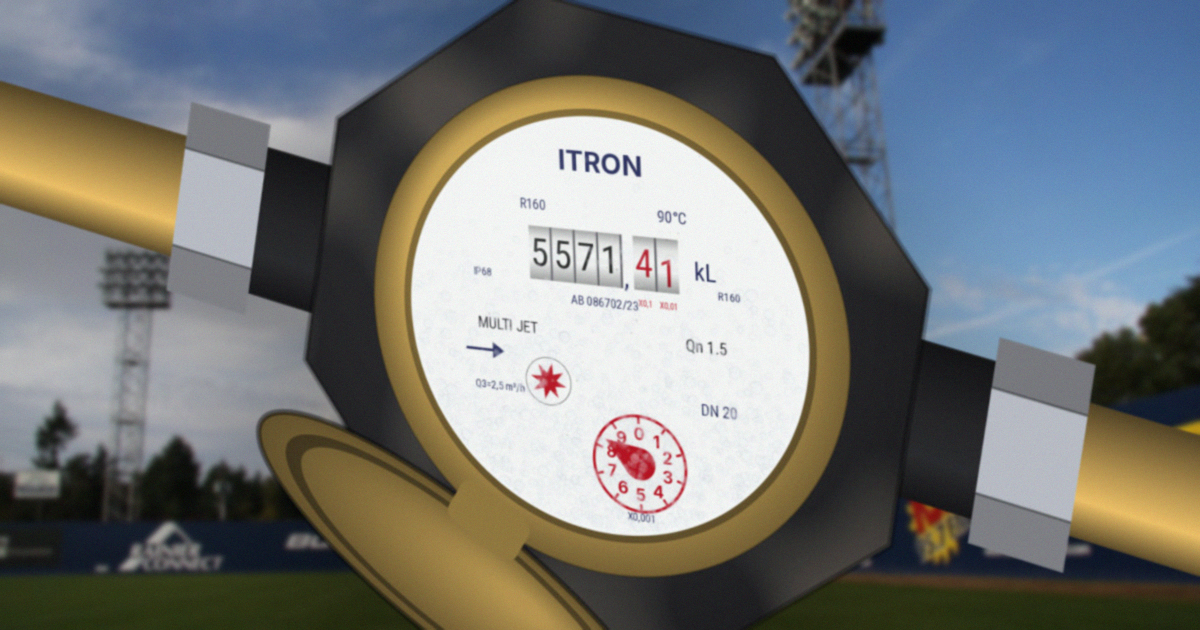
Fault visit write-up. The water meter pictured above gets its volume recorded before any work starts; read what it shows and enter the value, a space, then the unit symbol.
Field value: 5571.408 kL
